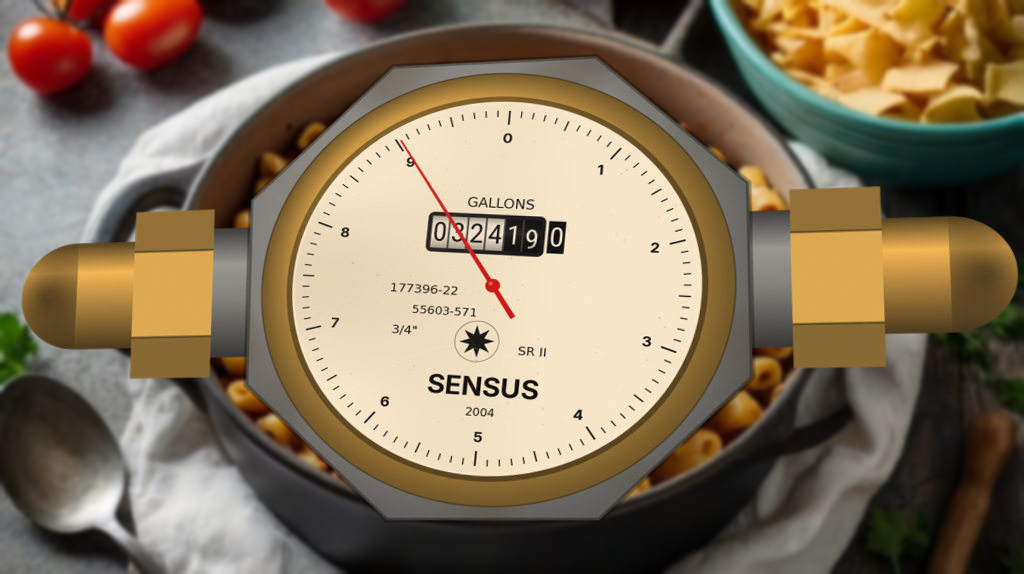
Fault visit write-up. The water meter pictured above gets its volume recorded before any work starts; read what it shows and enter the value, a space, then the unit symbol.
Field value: 324189.0 gal
